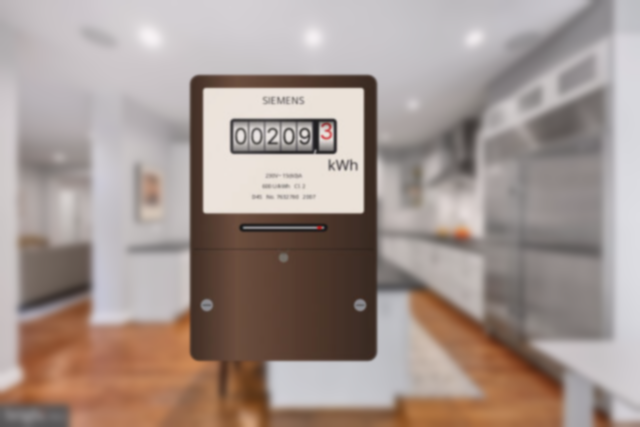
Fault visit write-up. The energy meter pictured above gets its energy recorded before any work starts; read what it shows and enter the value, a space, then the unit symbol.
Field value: 209.3 kWh
